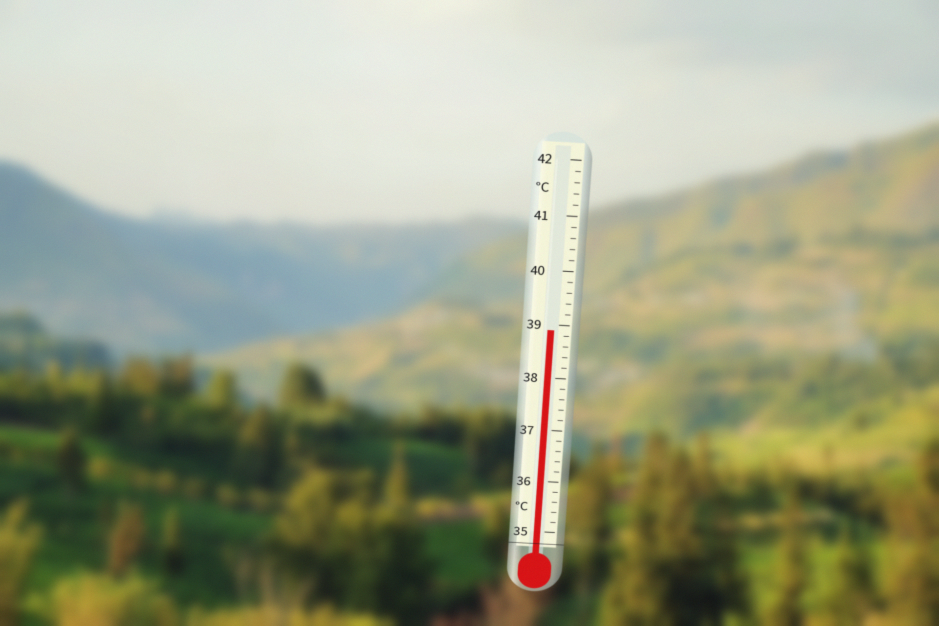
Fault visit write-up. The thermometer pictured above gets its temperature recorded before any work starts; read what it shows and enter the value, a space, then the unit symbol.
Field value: 38.9 °C
